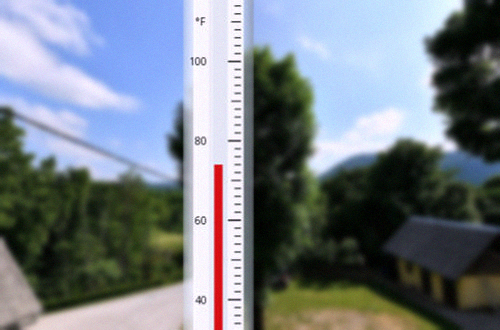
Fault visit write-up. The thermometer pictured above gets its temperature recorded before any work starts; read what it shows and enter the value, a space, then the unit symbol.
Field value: 74 °F
